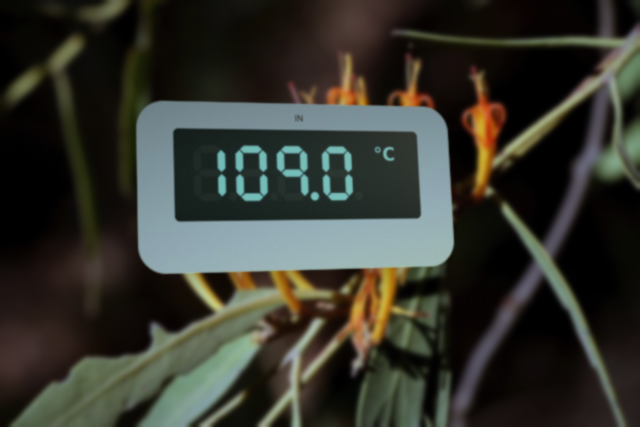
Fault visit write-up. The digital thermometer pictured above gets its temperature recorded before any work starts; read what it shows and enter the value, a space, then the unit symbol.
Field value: 109.0 °C
